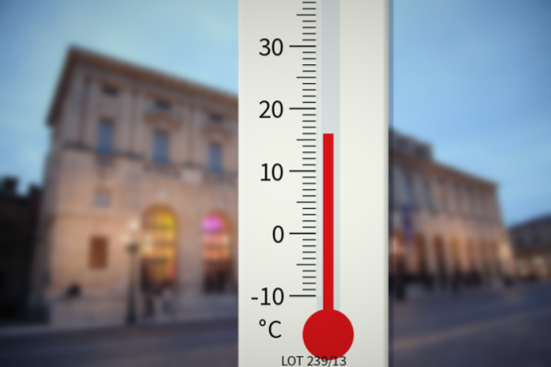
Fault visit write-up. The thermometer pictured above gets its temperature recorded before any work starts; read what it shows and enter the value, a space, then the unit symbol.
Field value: 16 °C
